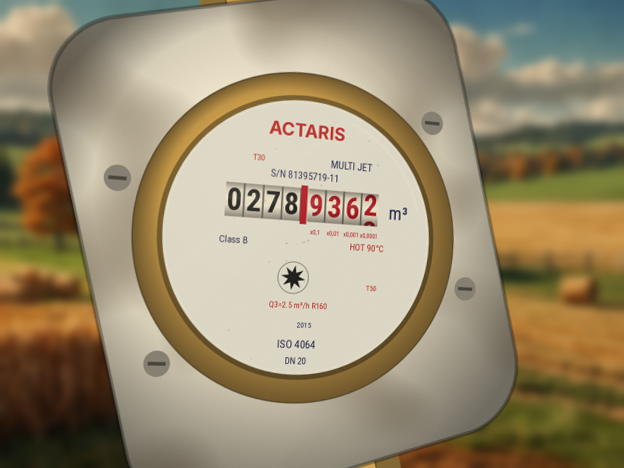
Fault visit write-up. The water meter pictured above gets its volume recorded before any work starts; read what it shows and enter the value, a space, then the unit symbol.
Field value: 278.9362 m³
